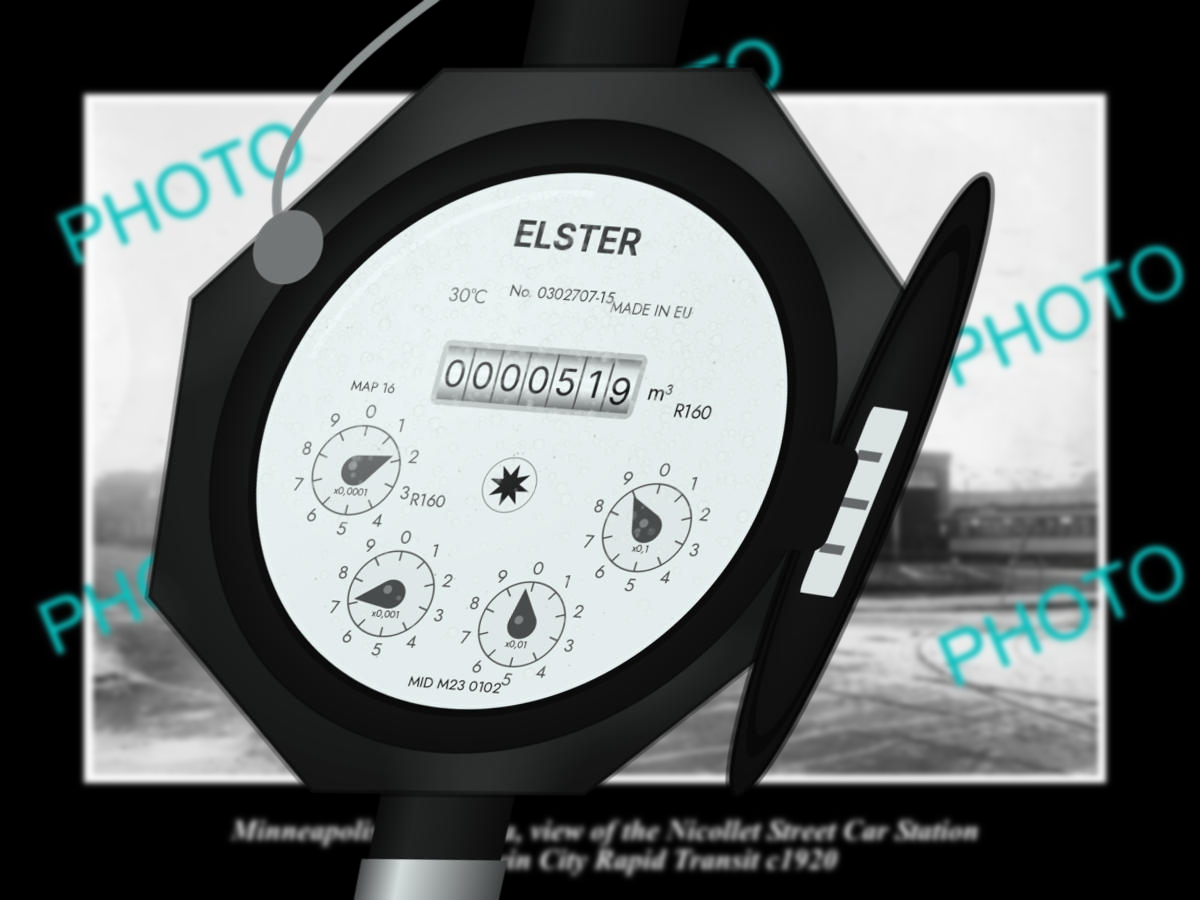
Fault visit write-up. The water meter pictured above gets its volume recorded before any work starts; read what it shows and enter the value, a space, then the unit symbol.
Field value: 518.8971 m³
